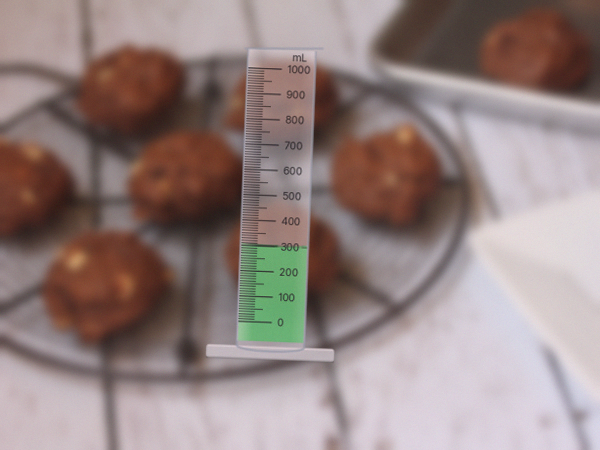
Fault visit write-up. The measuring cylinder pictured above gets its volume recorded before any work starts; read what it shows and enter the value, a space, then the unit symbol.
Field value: 300 mL
